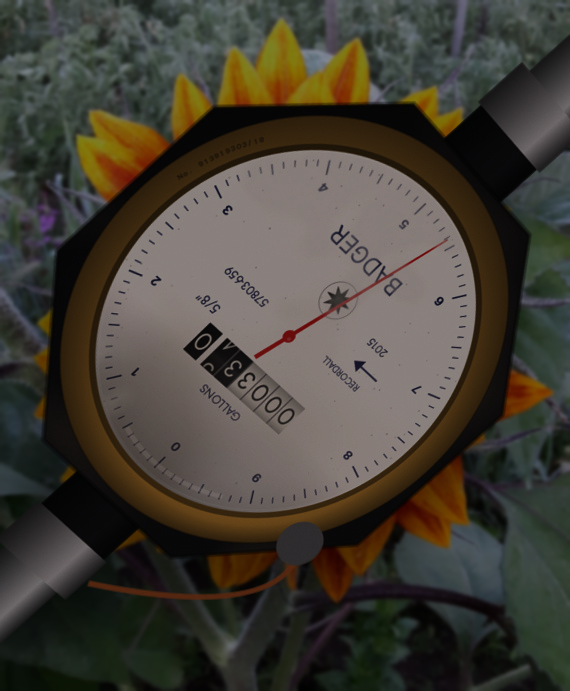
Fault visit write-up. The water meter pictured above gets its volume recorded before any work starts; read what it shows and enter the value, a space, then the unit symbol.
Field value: 3335.4 gal
